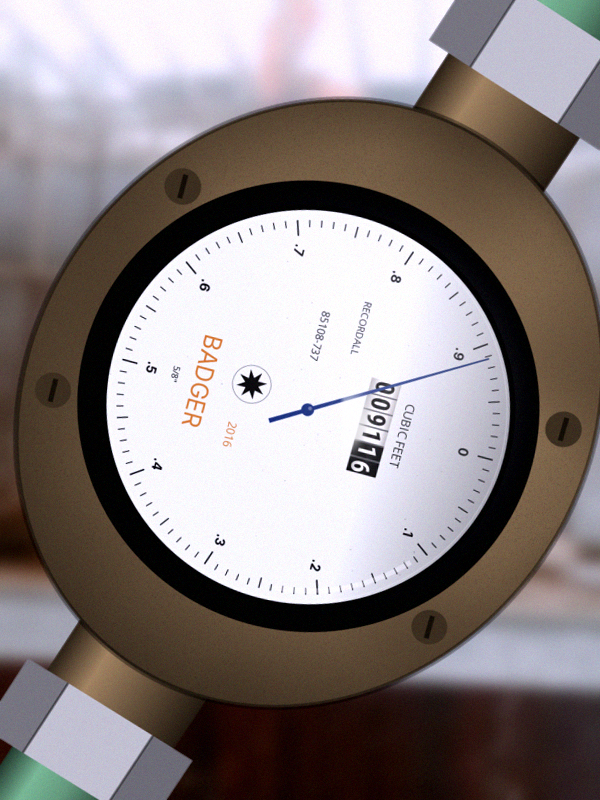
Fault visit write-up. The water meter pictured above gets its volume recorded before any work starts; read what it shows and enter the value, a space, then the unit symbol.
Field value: 9115.91 ft³
